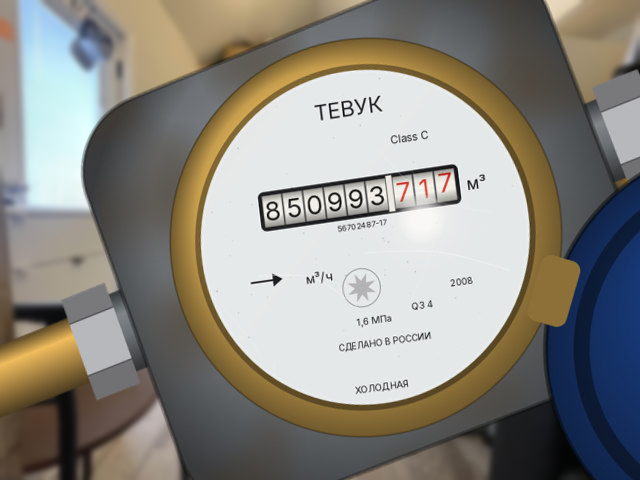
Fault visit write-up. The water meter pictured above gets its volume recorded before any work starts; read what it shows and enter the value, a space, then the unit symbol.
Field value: 850993.717 m³
